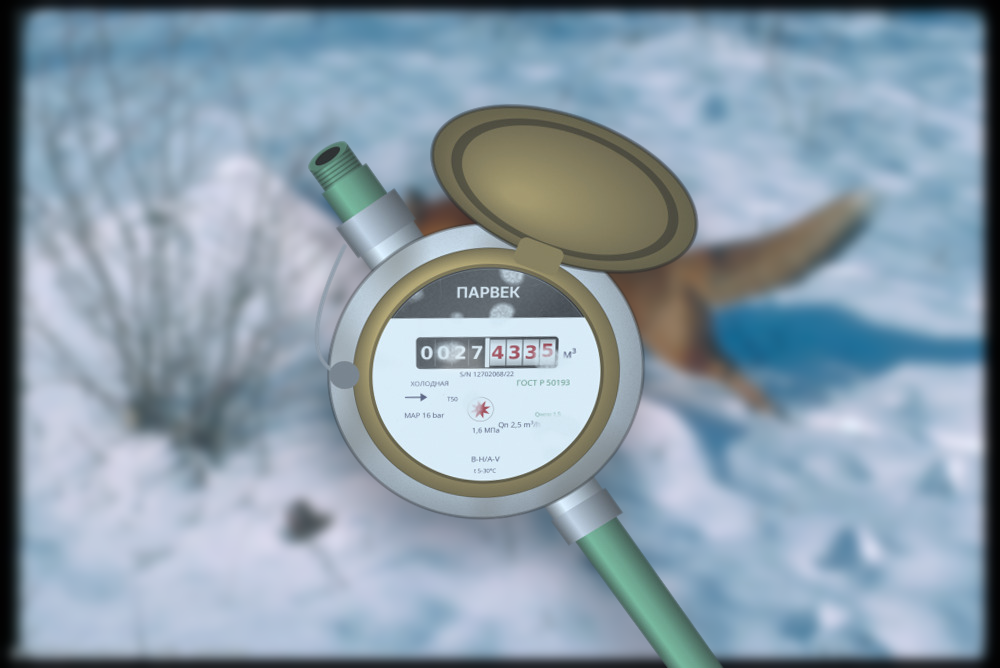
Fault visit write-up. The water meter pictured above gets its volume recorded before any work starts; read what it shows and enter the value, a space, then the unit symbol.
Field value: 27.4335 m³
